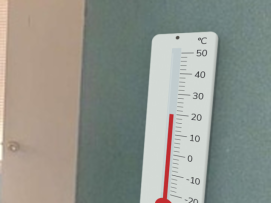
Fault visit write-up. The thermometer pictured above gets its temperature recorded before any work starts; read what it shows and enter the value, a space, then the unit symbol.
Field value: 20 °C
